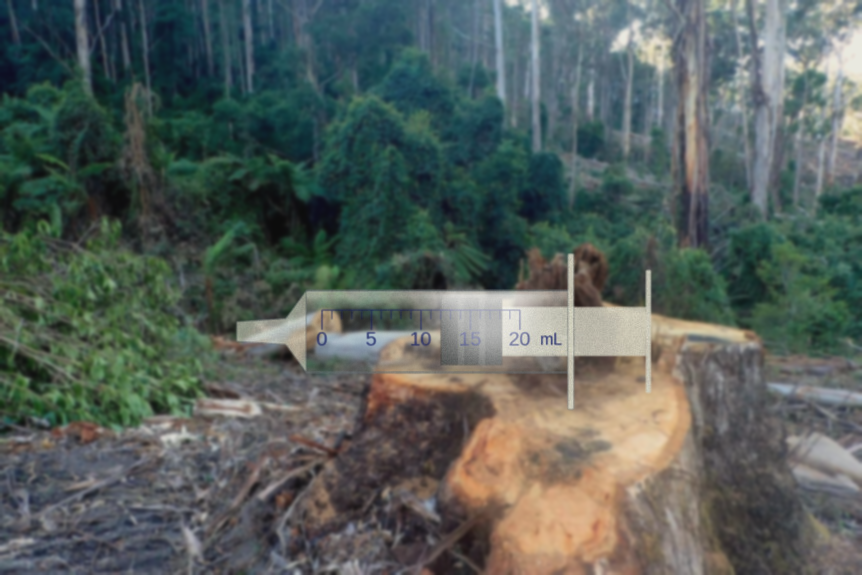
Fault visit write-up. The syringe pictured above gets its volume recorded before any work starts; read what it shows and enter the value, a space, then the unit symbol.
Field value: 12 mL
